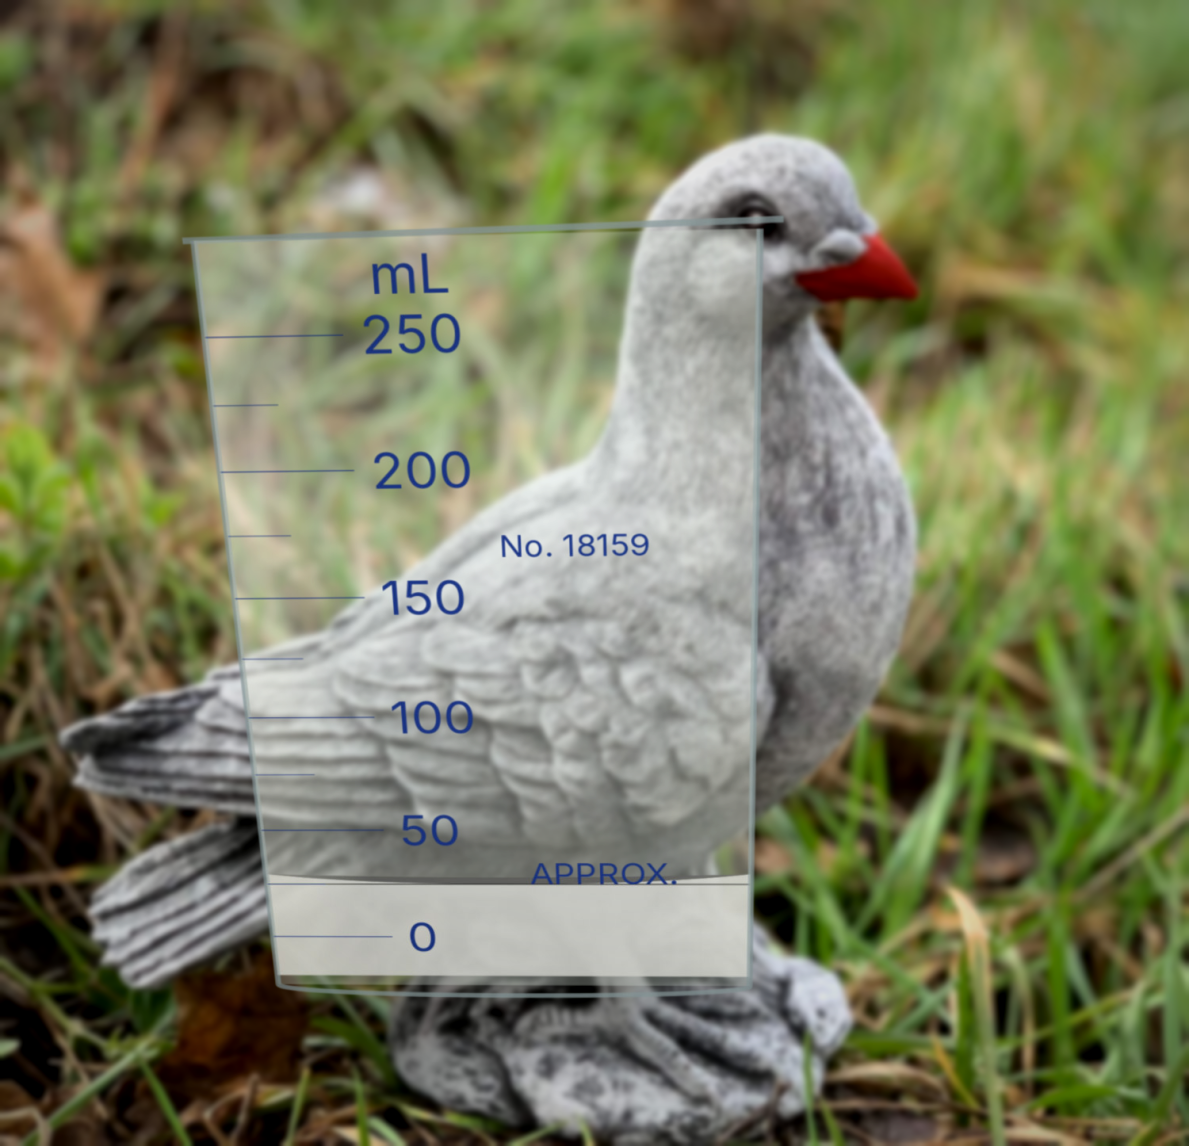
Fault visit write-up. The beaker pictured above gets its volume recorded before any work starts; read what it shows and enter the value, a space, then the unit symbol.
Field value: 25 mL
